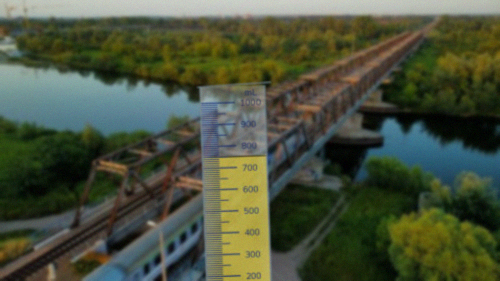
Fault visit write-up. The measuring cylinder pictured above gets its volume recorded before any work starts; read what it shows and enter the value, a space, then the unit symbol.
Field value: 750 mL
